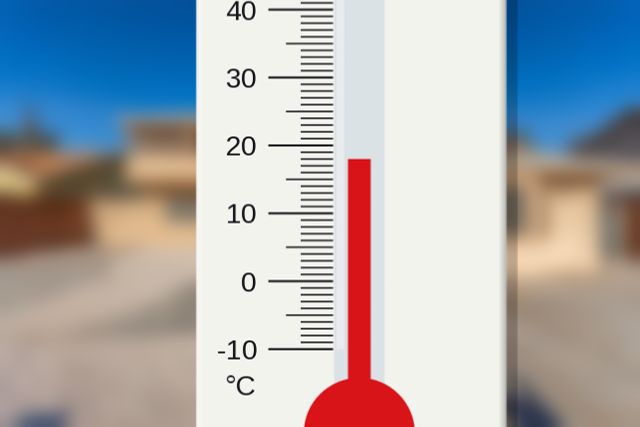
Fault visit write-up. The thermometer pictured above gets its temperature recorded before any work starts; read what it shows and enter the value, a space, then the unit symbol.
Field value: 18 °C
